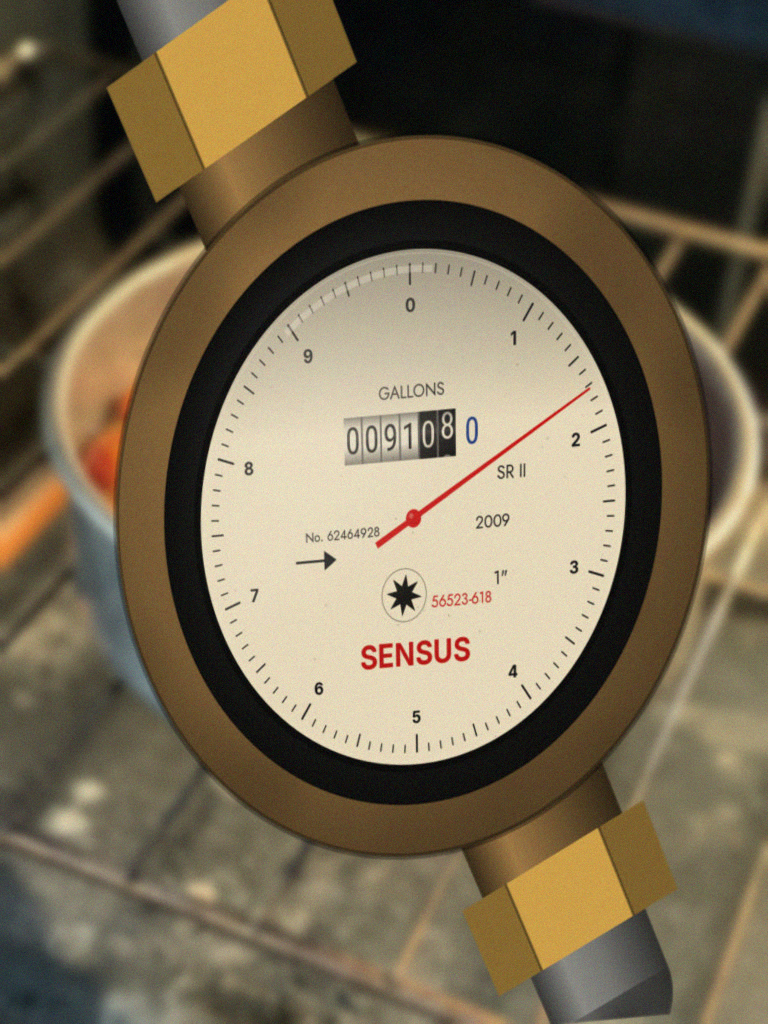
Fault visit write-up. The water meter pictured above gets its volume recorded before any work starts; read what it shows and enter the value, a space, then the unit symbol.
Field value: 91081.7 gal
